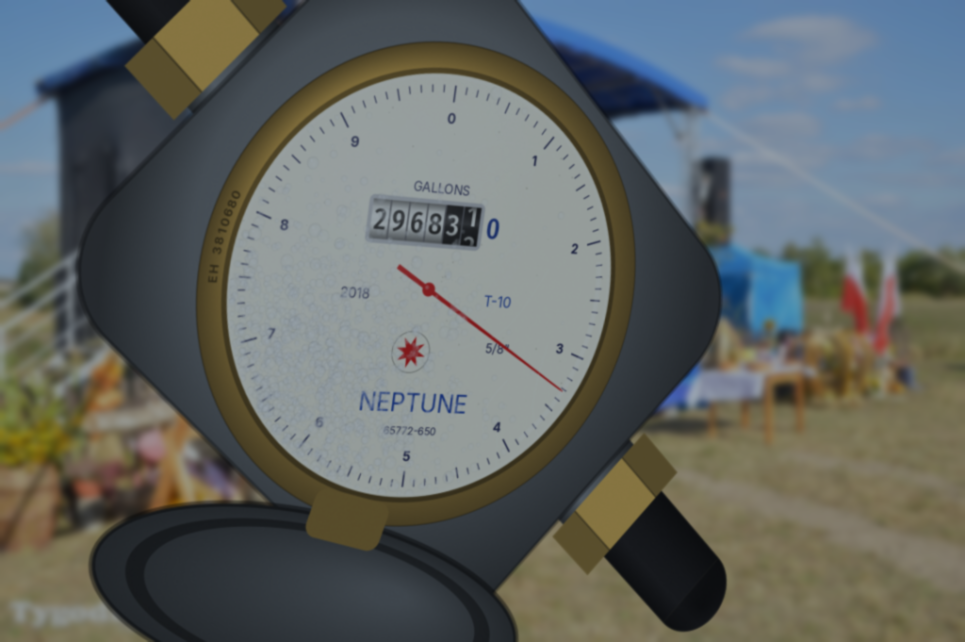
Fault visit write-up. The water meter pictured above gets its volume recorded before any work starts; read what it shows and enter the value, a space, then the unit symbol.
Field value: 2968313.3 gal
